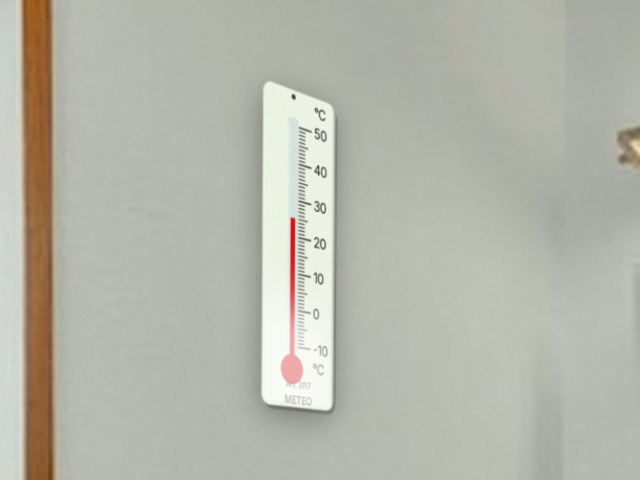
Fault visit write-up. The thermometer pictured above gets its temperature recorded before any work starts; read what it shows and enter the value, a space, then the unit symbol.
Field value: 25 °C
